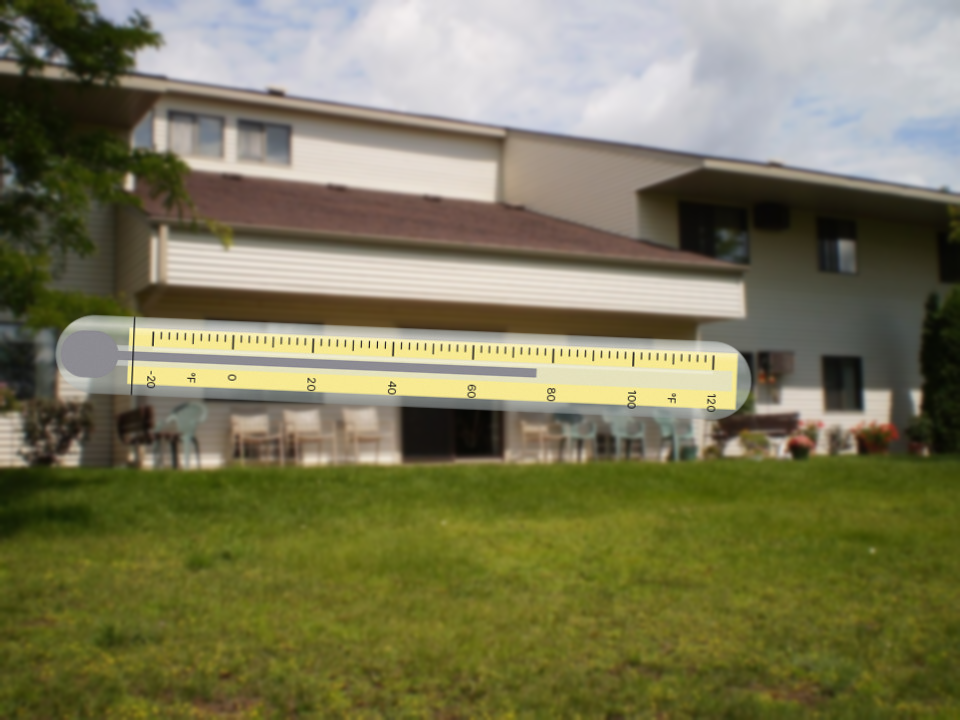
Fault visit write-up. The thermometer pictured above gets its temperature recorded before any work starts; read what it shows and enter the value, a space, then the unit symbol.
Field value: 76 °F
